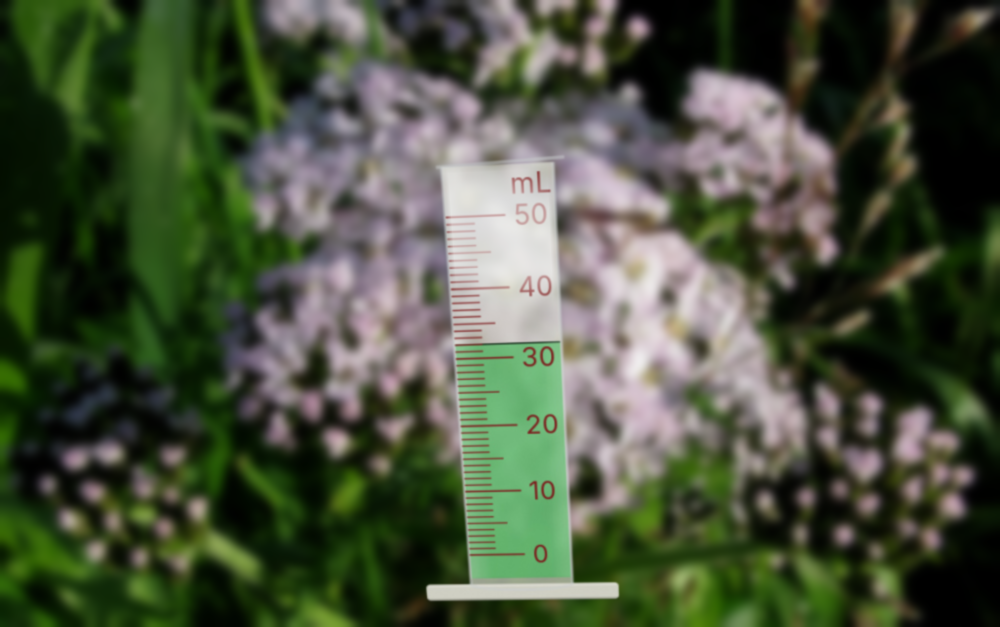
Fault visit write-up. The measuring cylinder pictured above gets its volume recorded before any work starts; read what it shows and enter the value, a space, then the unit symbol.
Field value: 32 mL
